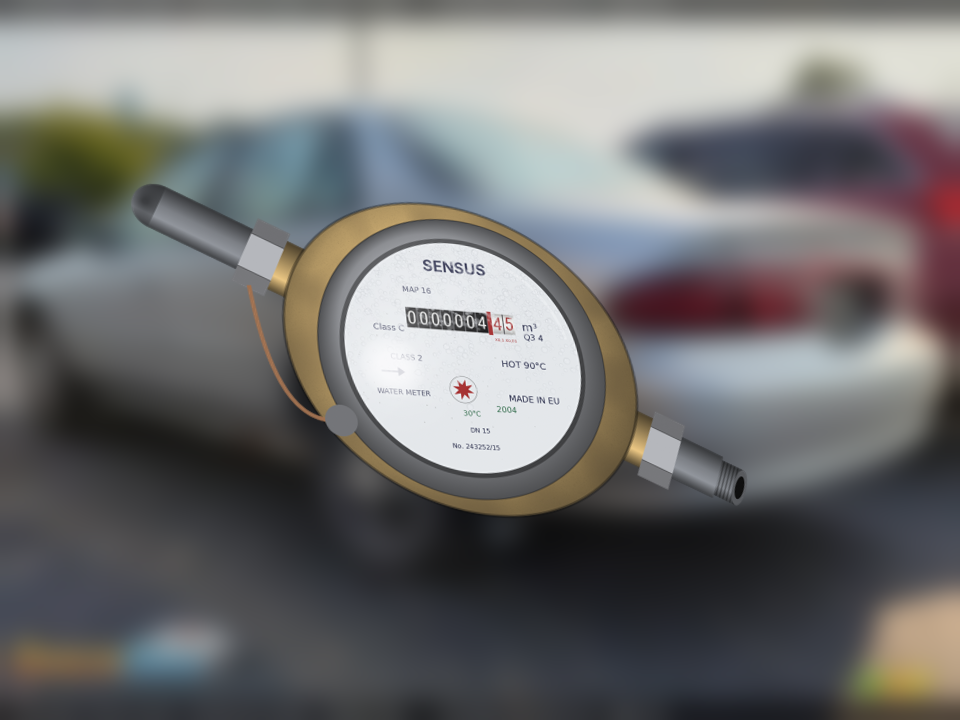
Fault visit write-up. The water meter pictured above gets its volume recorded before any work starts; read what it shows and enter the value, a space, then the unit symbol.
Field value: 4.45 m³
